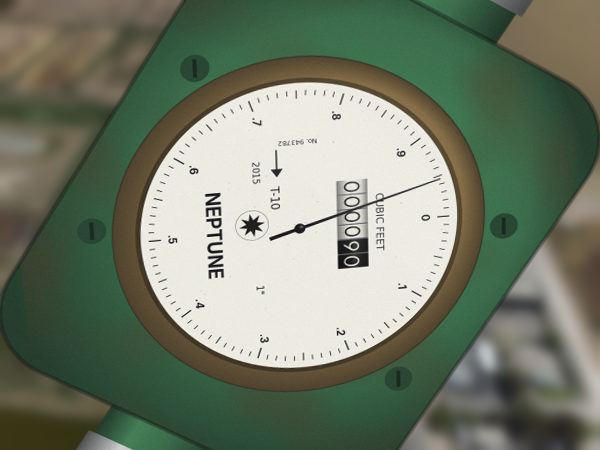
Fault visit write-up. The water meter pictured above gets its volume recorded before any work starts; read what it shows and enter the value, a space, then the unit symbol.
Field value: 89.95 ft³
